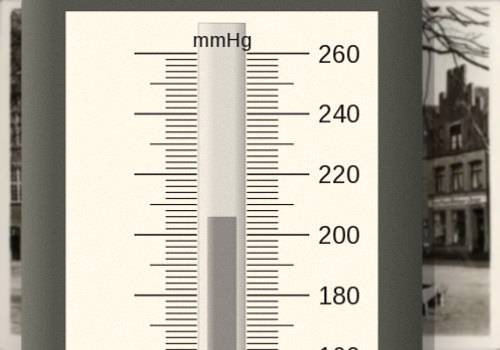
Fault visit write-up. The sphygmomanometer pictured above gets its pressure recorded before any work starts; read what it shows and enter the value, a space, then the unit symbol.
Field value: 206 mmHg
